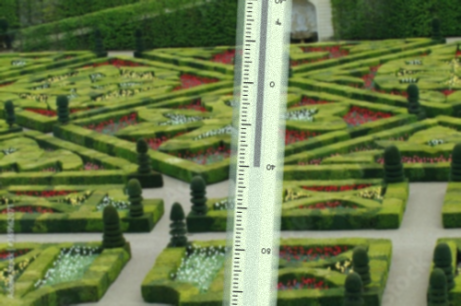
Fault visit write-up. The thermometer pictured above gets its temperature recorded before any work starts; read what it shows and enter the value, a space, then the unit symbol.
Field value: 40 °F
